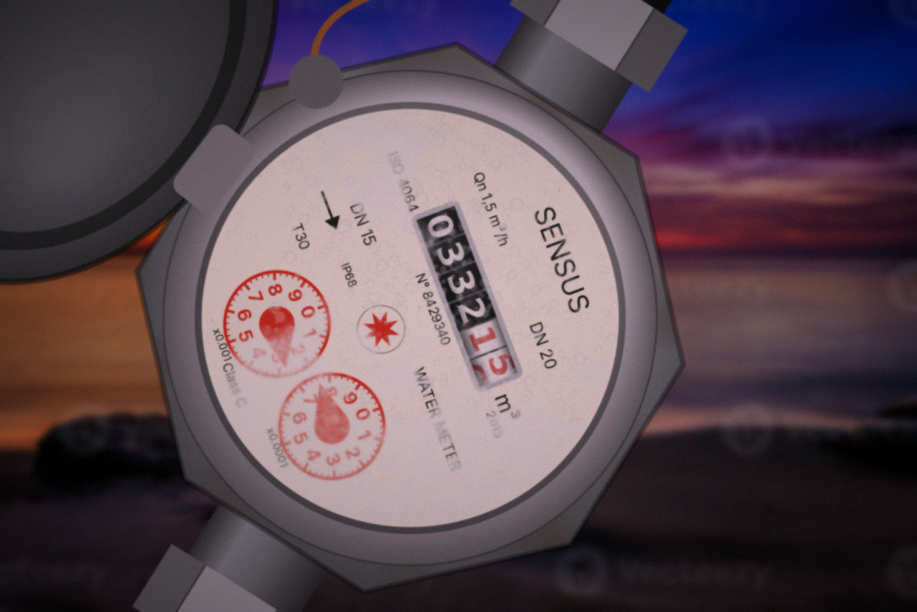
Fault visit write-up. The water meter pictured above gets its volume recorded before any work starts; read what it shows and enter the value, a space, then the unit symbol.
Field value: 332.1527 m³
